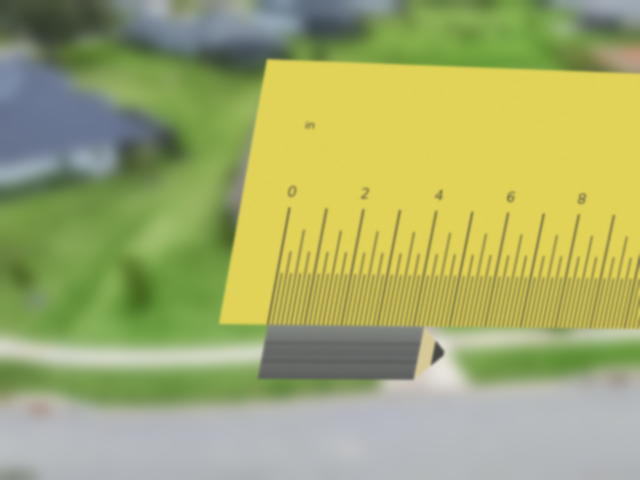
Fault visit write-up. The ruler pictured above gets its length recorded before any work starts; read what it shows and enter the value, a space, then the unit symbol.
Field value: 5 in
